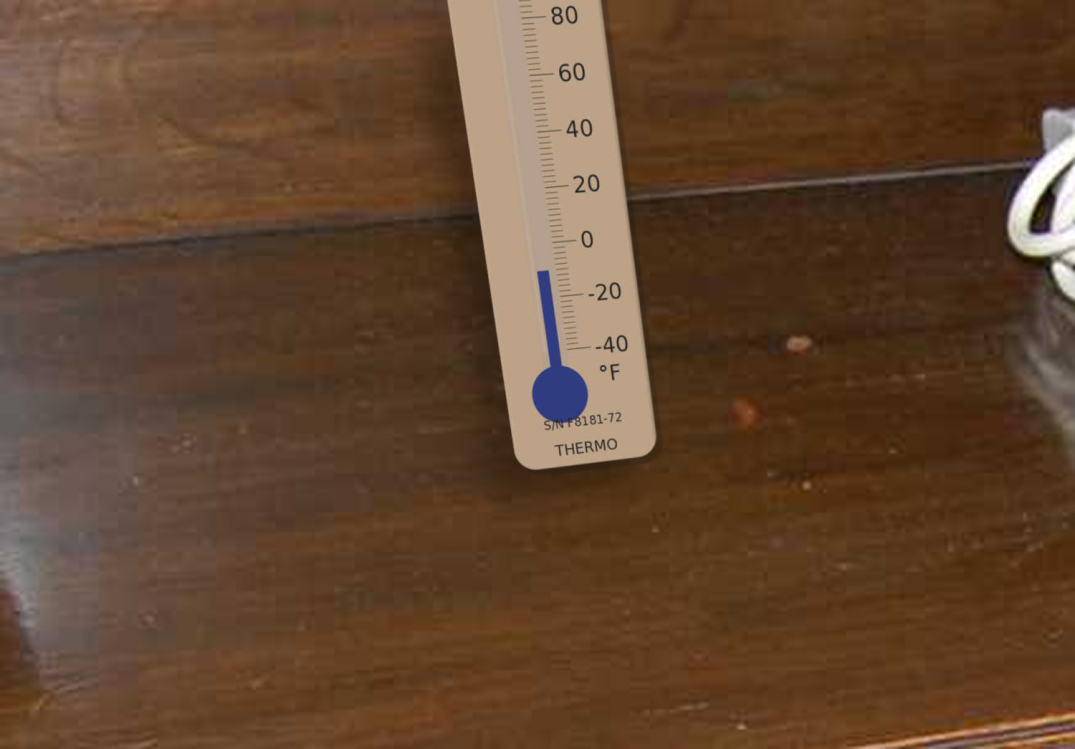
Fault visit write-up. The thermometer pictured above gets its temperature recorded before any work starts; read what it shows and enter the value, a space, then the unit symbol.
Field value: -10 °F
